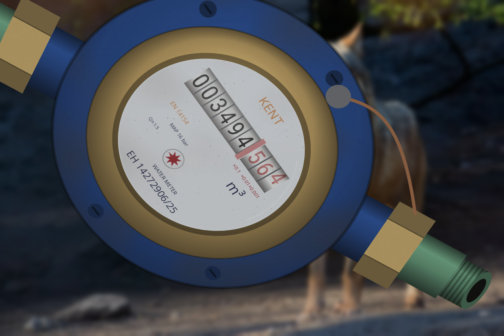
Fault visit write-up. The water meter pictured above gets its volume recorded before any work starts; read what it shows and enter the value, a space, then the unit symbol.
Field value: 3494.564 m³
